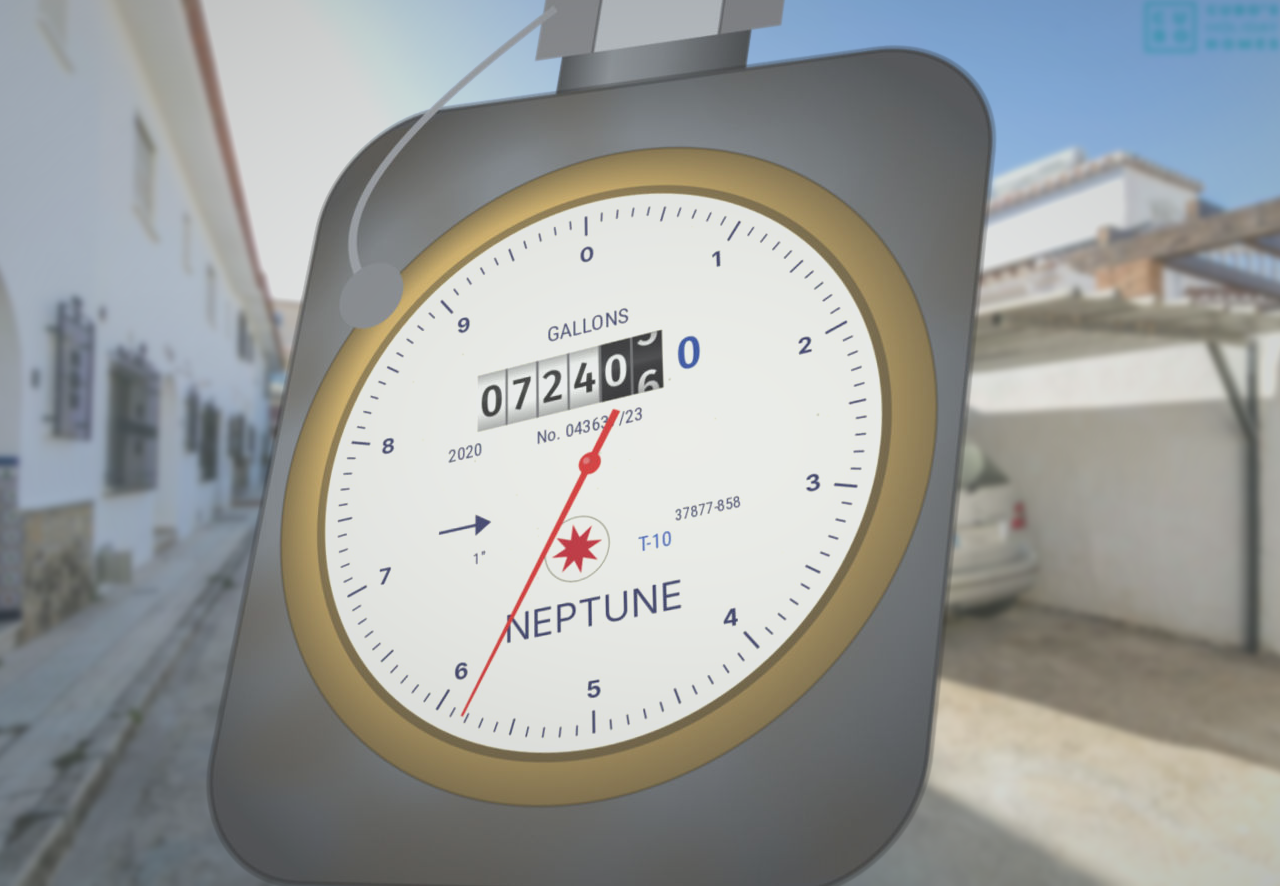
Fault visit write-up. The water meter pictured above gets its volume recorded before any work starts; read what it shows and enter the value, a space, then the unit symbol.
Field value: 724055.8 gal
